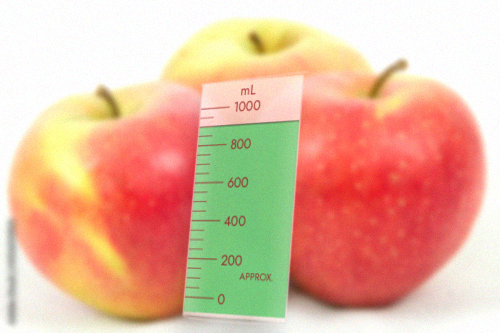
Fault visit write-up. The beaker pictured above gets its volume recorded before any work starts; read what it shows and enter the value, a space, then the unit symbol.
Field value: 900 mL
